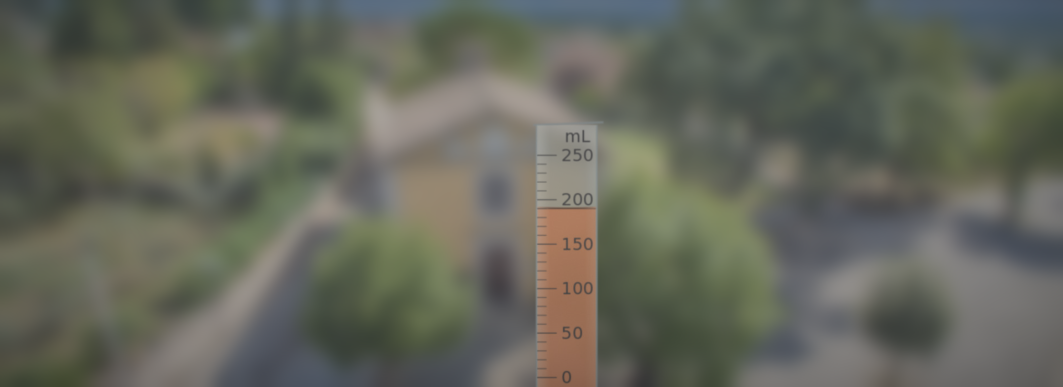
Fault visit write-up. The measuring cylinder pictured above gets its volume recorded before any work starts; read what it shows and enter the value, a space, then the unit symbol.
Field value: 190 mL
